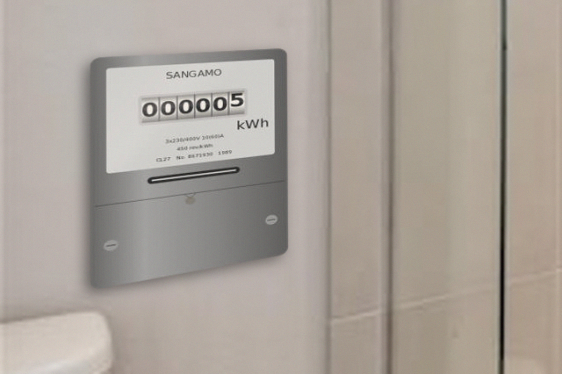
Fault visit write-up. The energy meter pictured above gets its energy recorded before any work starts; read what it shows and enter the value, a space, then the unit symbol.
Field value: 5 kWh
